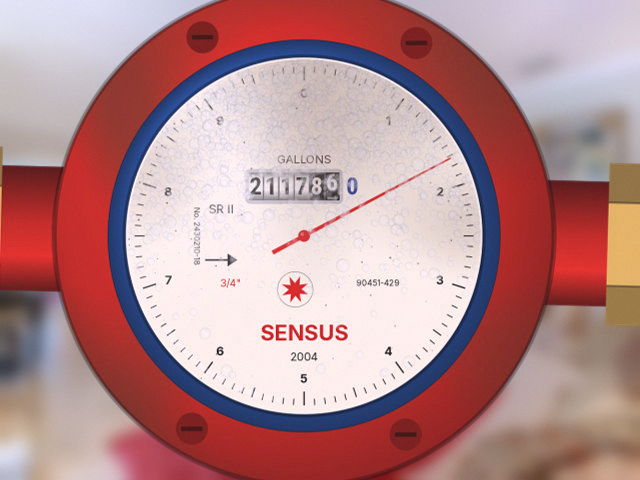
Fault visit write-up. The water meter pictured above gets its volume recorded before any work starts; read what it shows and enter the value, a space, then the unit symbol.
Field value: 2117861.7 gal
